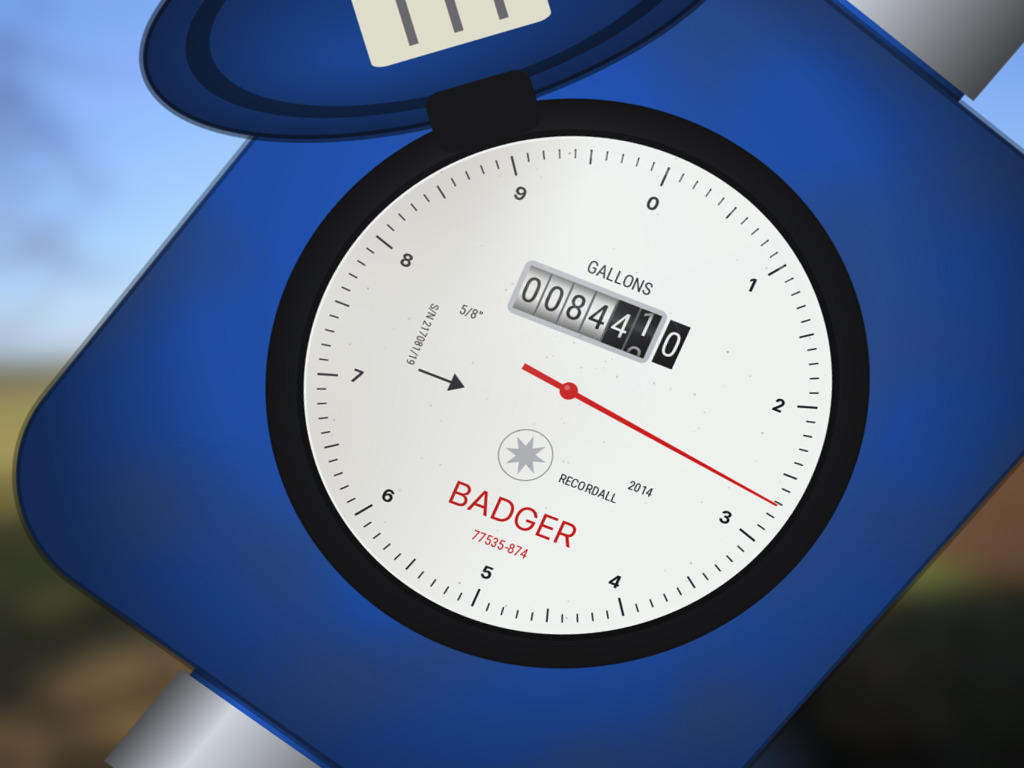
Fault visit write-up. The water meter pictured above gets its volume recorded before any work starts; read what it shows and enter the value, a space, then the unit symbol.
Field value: 84412.7 gal
